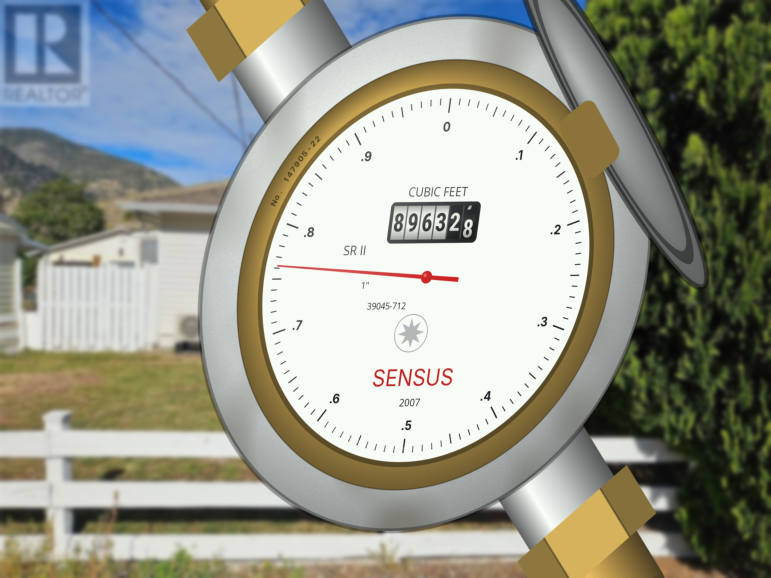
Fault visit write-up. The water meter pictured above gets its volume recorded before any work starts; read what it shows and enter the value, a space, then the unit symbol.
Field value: 896327.76 ft³
